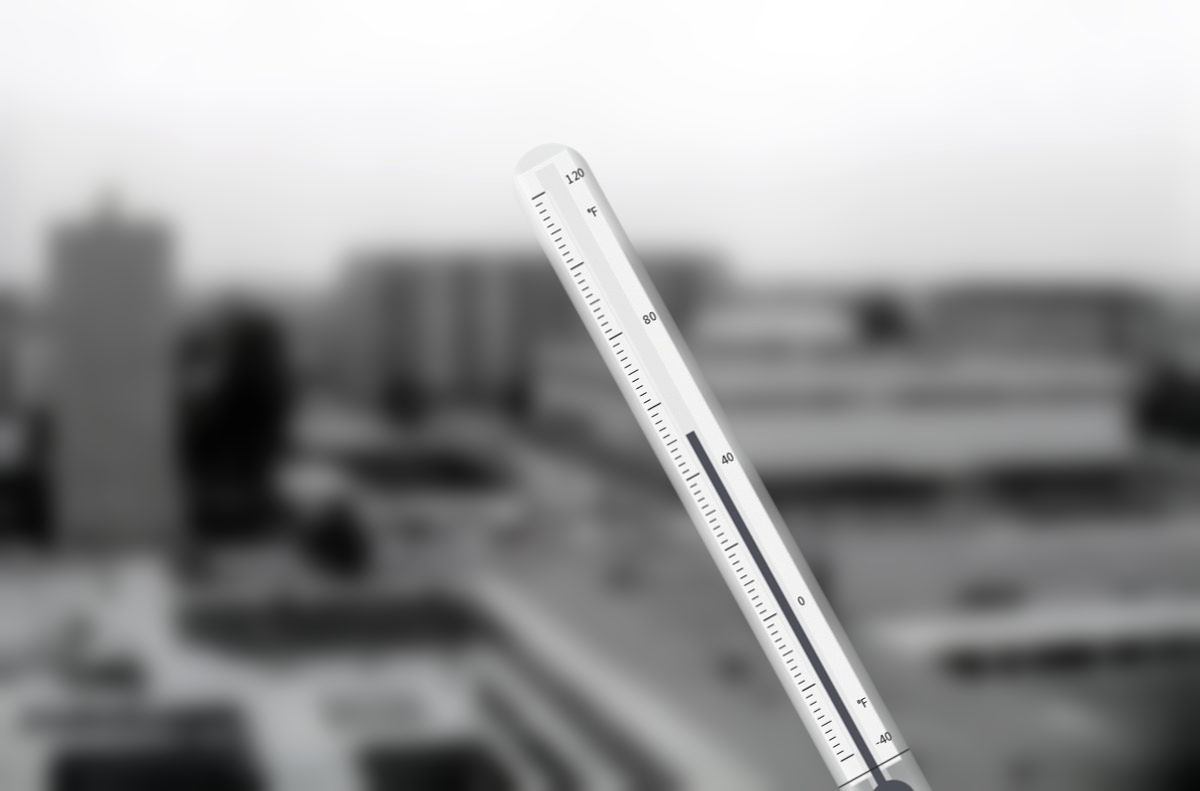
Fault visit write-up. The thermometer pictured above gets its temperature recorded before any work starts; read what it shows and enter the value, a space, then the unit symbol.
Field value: 50 °F
